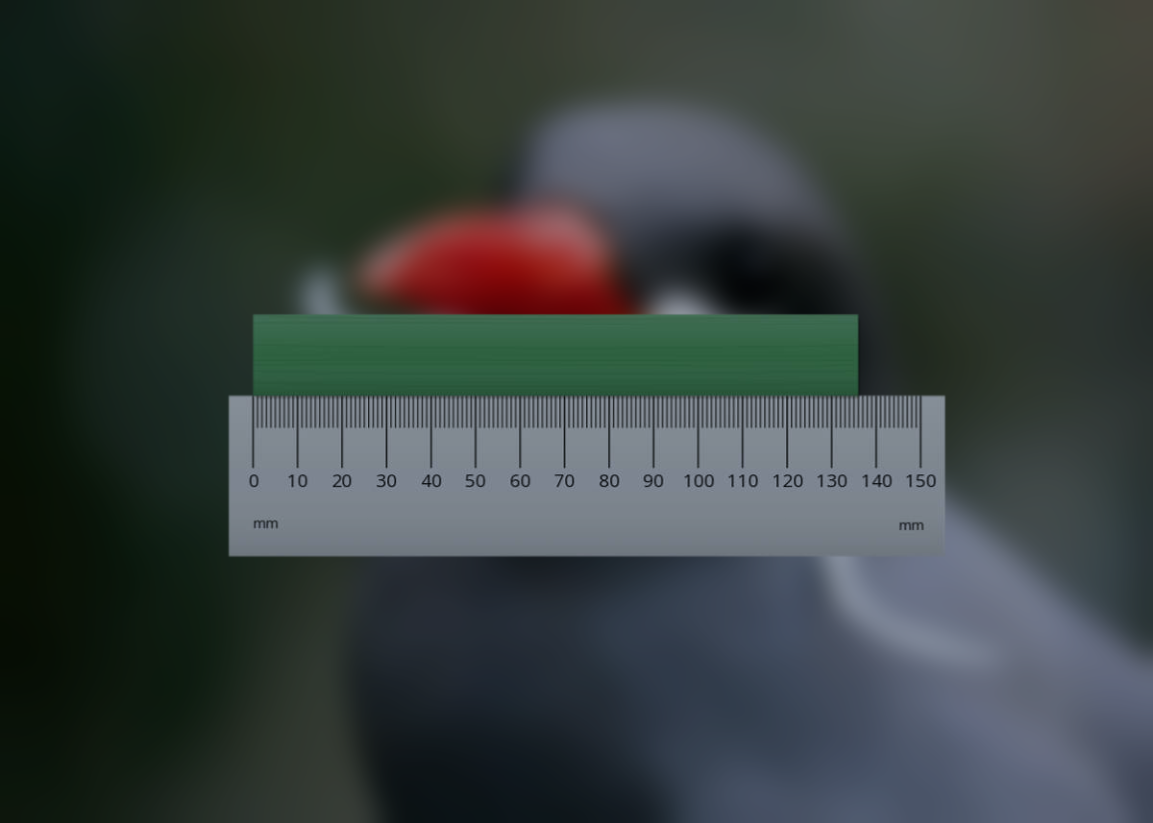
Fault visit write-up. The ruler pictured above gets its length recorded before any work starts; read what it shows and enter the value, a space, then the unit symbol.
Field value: 136 mm
